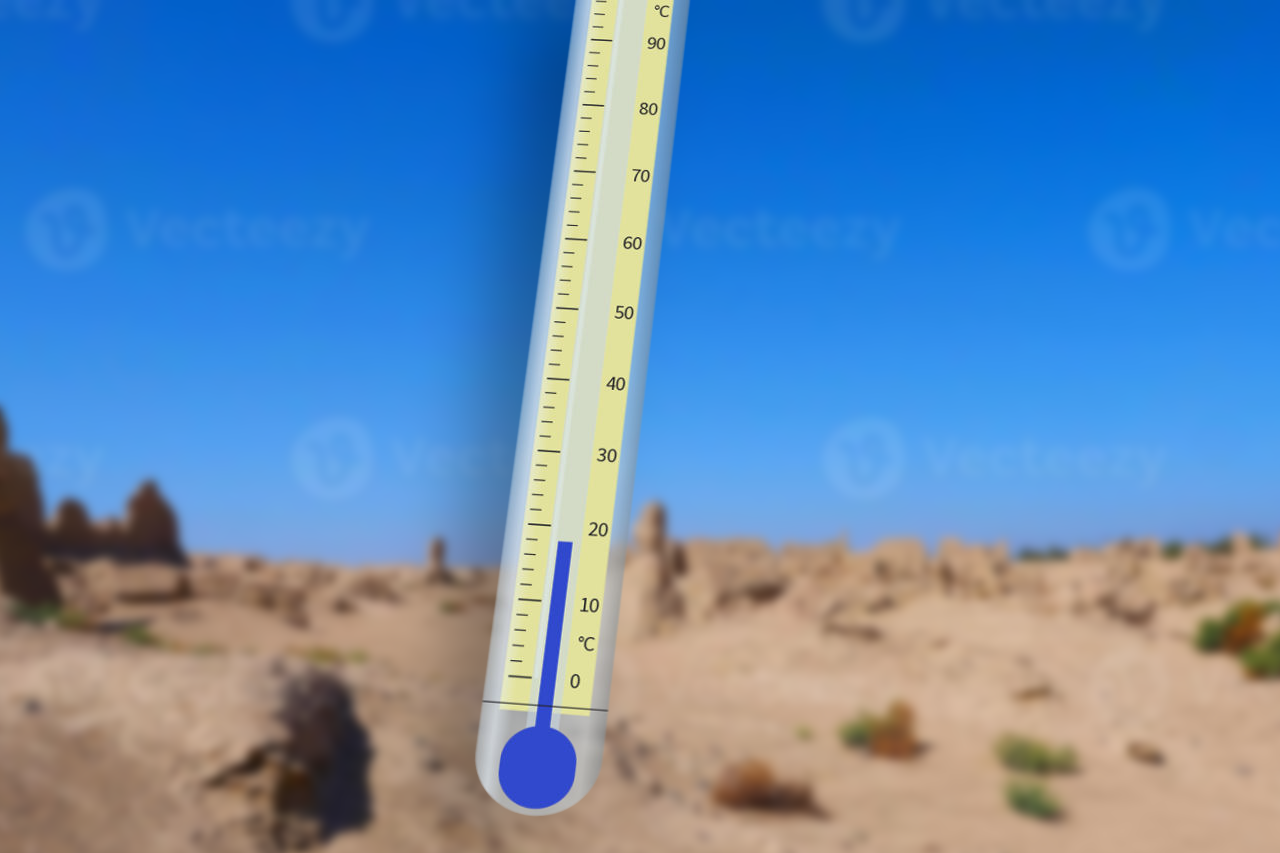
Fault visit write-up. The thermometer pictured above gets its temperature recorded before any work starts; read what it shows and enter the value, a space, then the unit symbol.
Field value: 18 °C
